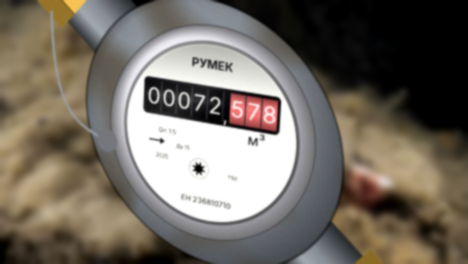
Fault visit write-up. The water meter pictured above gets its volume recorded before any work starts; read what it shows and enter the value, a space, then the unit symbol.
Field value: 72.578 m³
